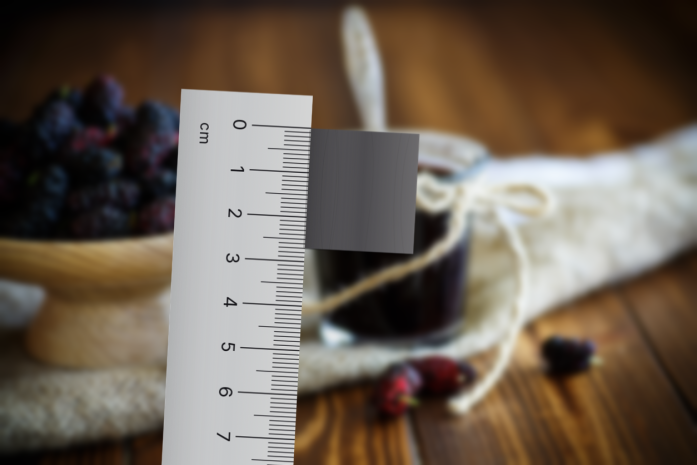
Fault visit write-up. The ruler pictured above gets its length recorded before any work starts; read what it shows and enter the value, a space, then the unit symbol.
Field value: 2.7 cm
